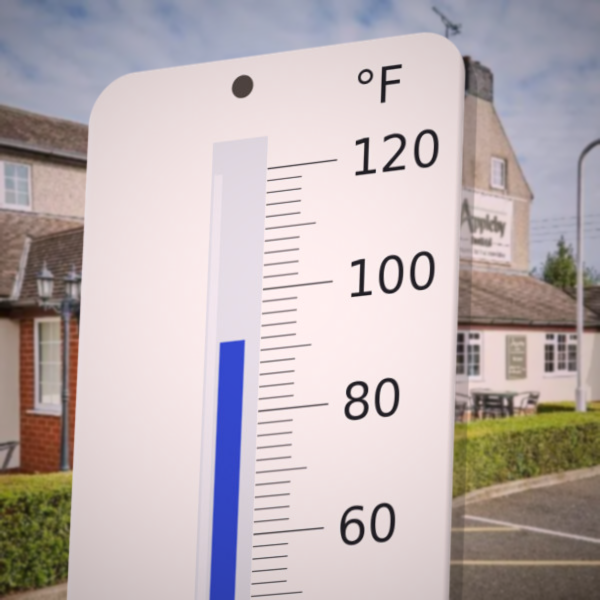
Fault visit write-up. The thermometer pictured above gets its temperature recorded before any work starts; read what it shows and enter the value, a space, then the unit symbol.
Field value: 92 °F
